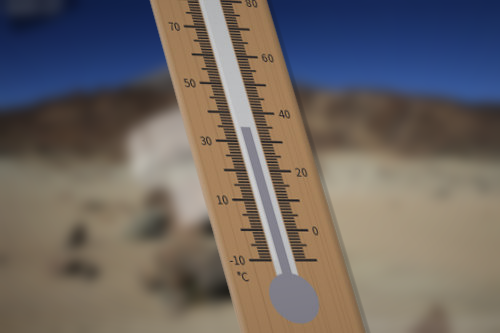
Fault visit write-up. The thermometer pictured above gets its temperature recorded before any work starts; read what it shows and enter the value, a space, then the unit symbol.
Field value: 35 °C
